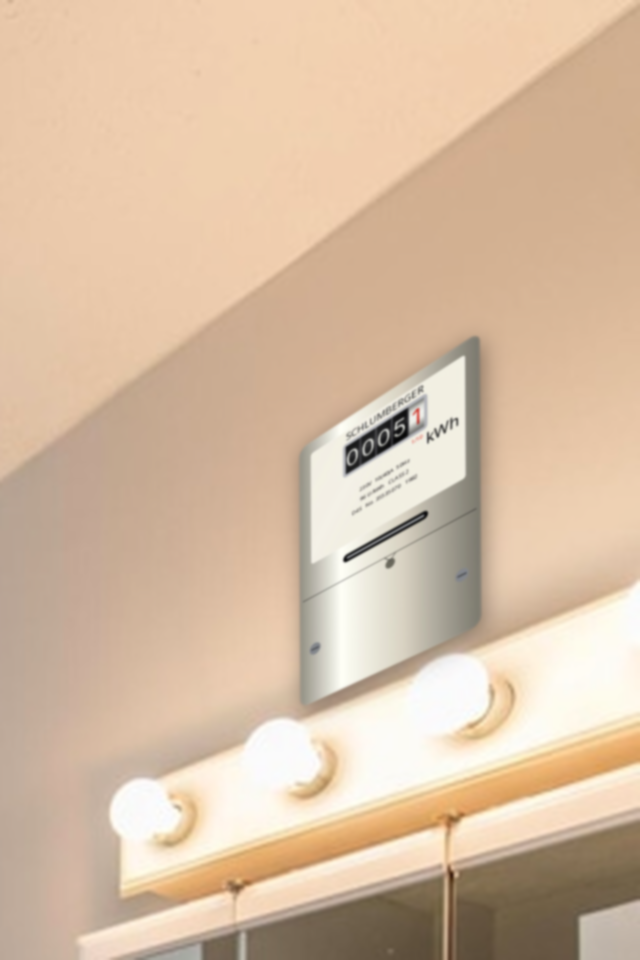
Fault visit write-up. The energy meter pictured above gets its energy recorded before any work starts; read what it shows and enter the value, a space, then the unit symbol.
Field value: 5.1 kWh
